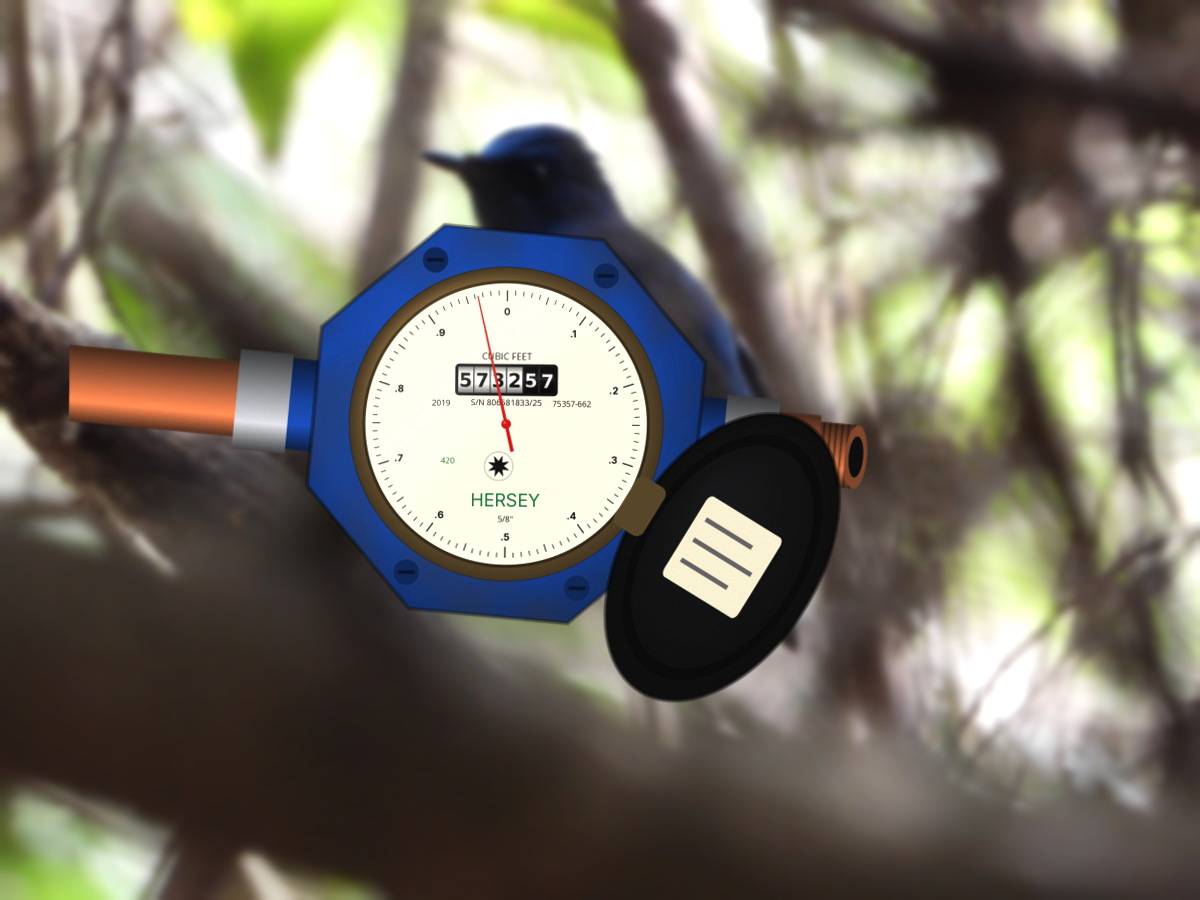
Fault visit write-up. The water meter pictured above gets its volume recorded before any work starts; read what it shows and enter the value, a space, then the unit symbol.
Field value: 573256.96 ft³
